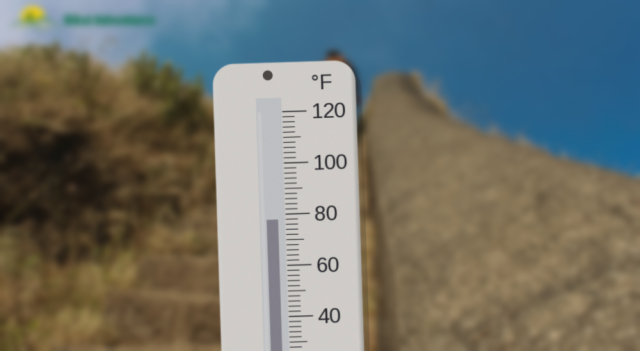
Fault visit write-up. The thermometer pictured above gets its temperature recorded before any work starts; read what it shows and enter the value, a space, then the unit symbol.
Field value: 78 °F
